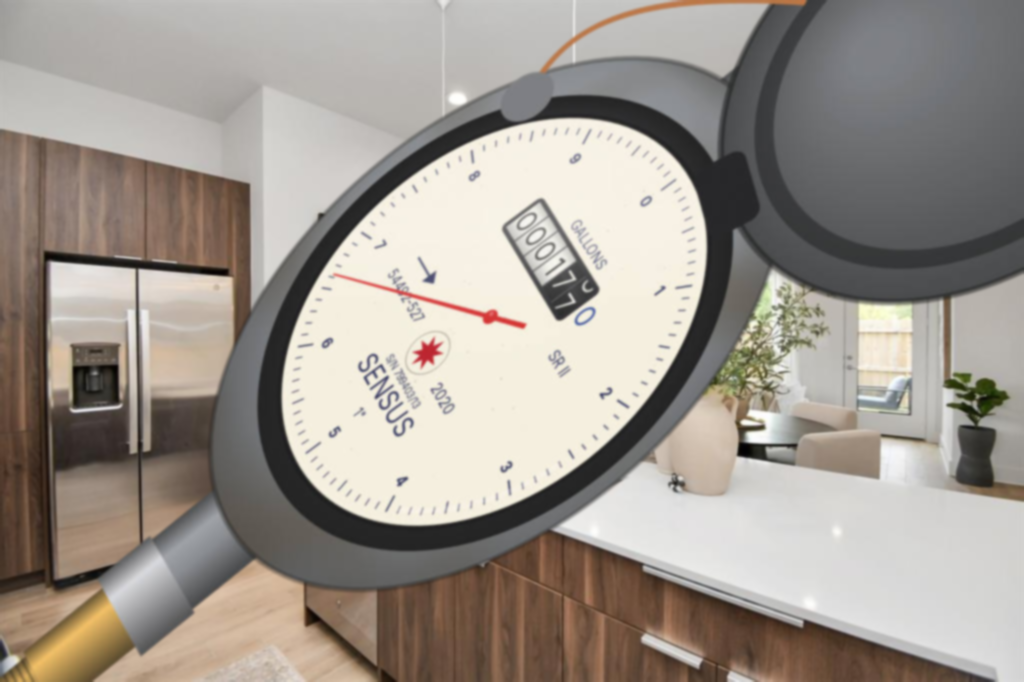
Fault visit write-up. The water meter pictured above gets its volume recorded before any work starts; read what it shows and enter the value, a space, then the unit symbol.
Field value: 1766.6 gal
